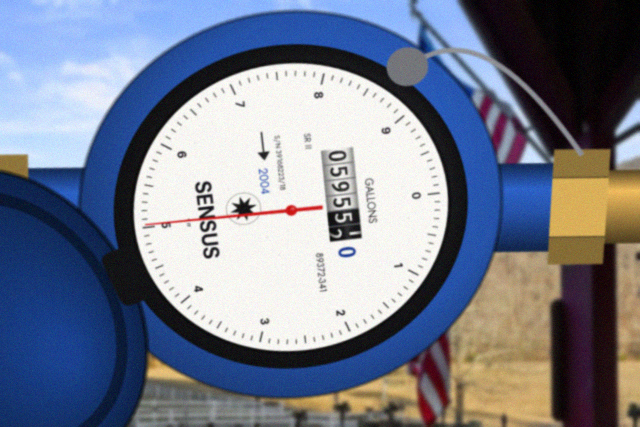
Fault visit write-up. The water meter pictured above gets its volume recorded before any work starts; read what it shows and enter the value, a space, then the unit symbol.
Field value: 595515.0 gal
